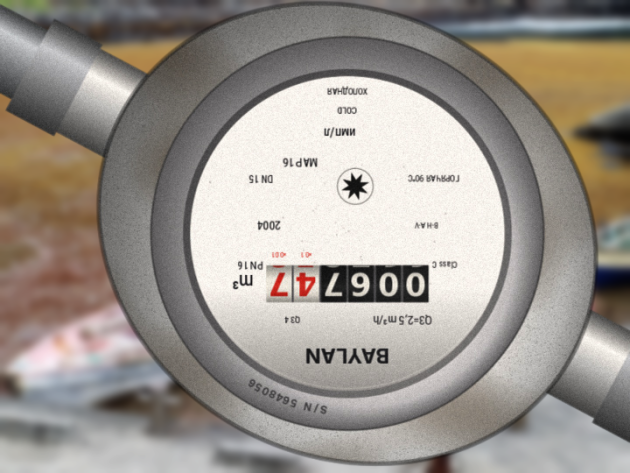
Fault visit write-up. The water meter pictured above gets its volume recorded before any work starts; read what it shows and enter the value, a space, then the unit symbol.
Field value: 67.47 m³
